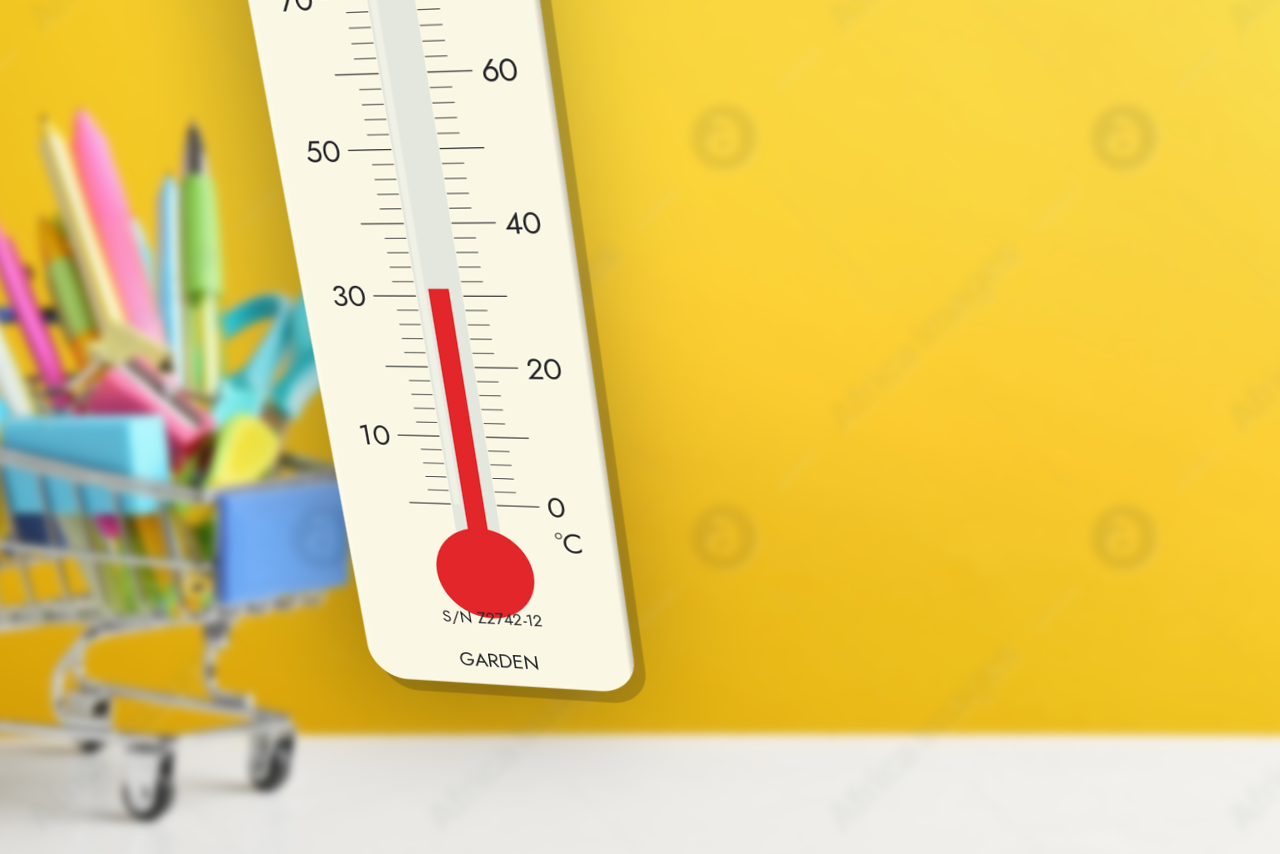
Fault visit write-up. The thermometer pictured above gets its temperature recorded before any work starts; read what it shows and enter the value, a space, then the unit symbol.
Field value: 31 °C
